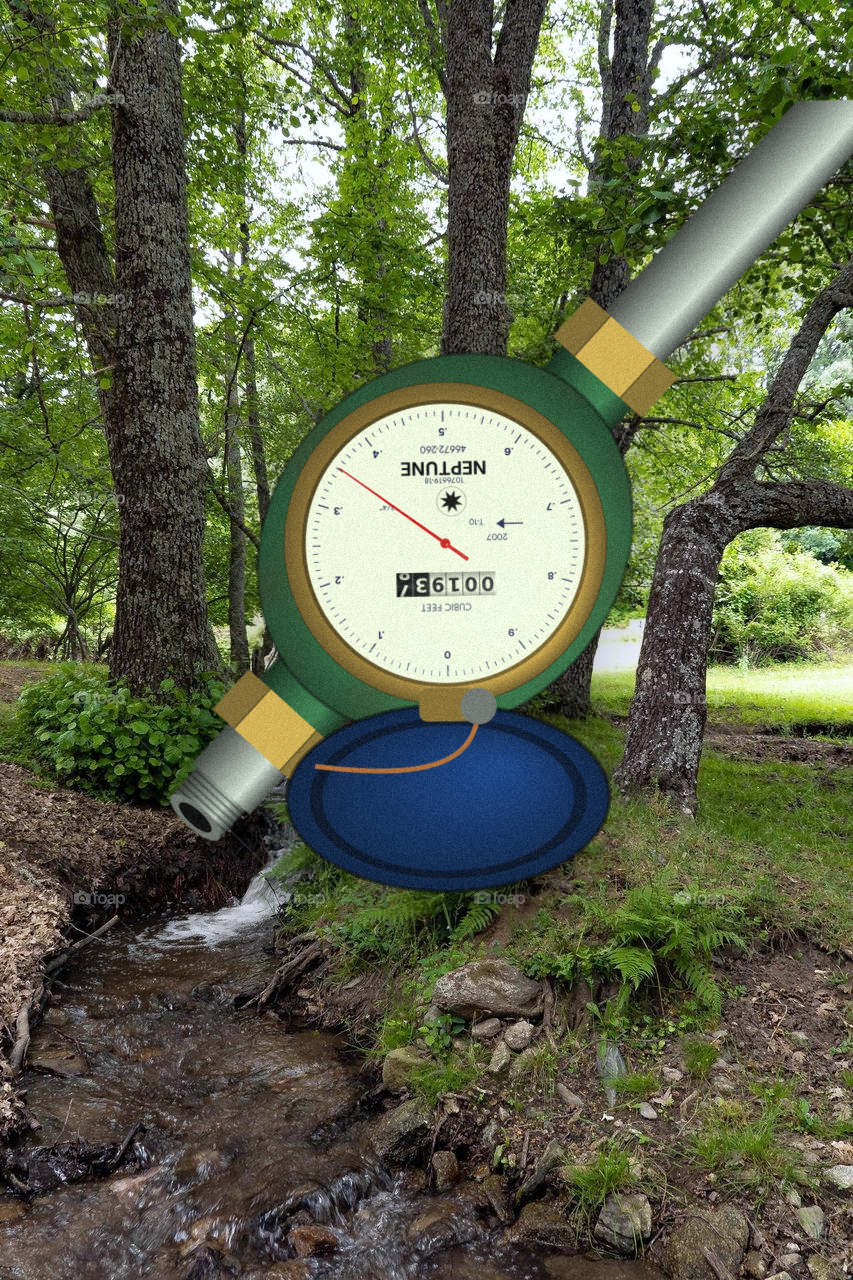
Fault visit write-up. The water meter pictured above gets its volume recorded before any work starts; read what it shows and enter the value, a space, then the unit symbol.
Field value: 1937.35 ft³
